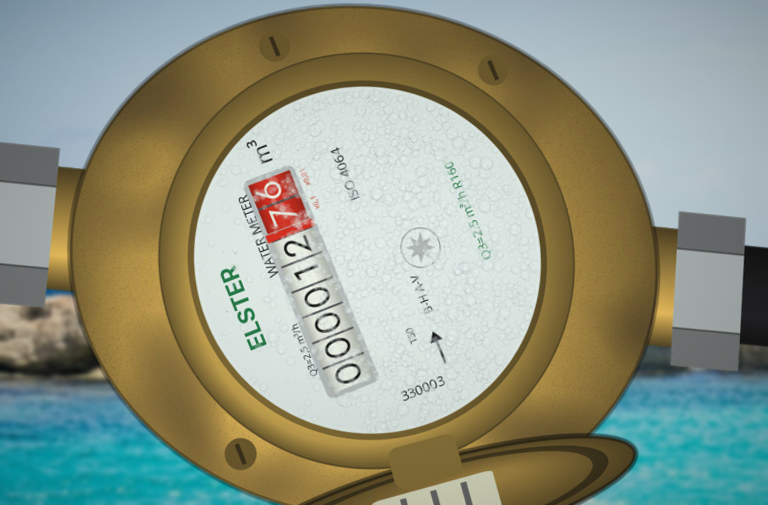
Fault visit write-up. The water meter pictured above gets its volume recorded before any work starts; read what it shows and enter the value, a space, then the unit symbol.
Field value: 12.76 m³
